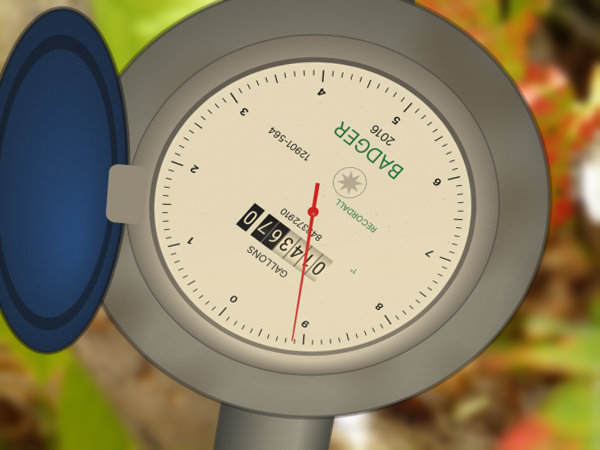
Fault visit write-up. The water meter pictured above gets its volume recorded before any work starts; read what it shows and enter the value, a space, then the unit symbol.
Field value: 143669.1 gal
